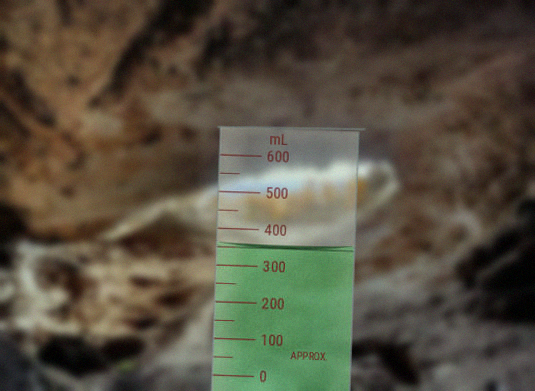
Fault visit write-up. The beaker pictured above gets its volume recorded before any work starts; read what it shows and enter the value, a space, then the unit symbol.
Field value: 350 mL
